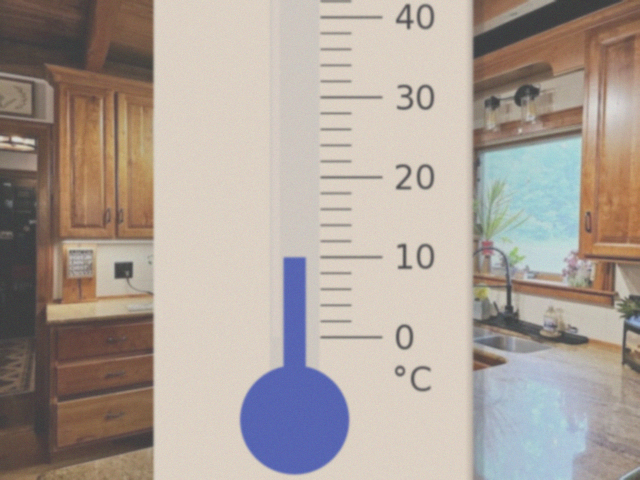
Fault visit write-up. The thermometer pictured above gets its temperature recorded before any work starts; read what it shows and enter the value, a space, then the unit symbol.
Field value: 10 °C
